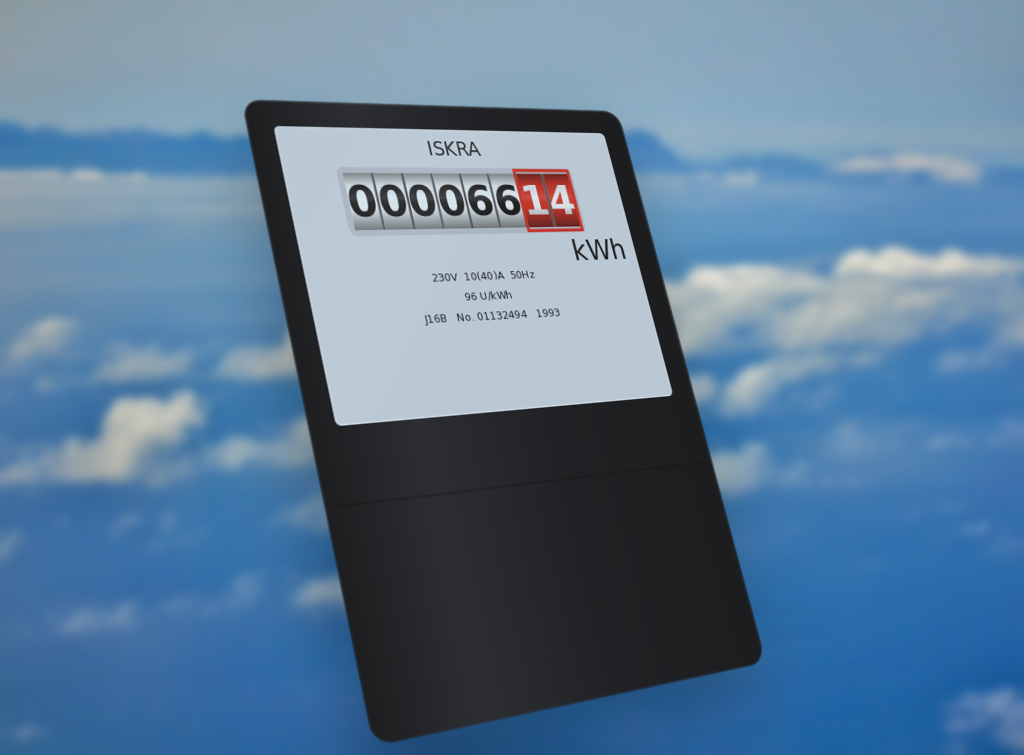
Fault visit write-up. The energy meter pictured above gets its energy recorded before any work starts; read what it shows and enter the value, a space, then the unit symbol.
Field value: 66.14 kWh
